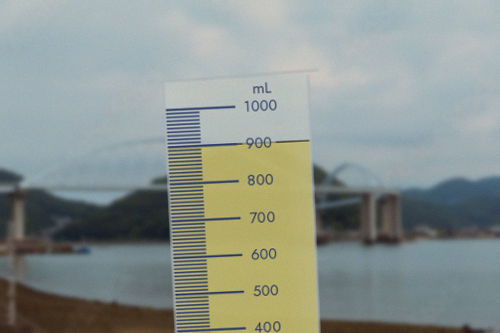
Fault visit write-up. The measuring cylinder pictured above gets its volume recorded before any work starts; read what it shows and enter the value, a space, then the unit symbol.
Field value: 900 mL
